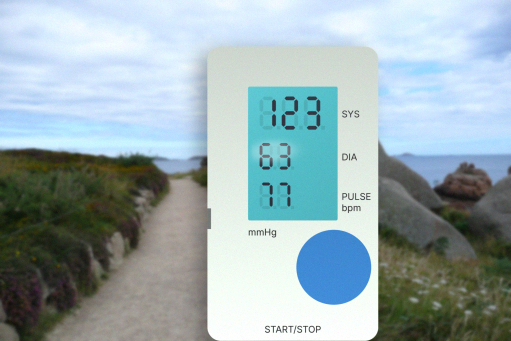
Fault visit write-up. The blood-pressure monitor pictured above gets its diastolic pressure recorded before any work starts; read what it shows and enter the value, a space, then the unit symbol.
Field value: 63 mmHg
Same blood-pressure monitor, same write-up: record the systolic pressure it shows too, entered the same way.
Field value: 123 mmHg
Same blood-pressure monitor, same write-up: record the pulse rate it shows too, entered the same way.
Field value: 77 bpm
